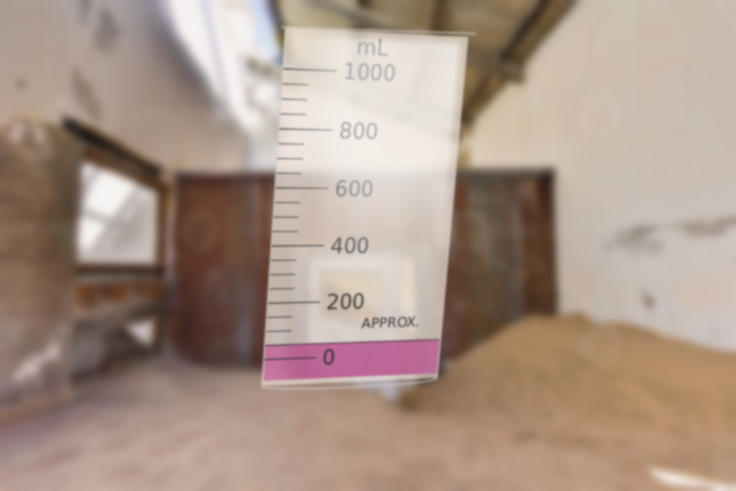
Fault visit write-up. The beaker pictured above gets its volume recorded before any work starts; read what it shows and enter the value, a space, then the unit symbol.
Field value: 50 mL
